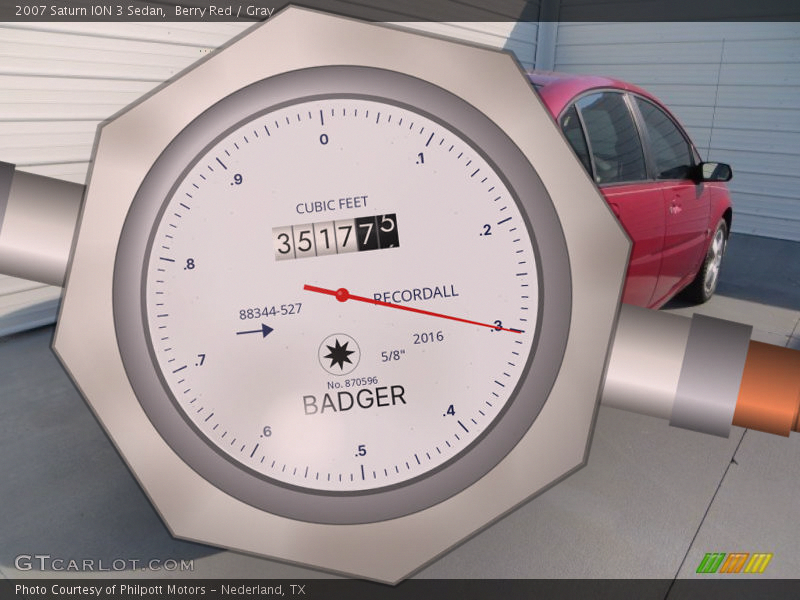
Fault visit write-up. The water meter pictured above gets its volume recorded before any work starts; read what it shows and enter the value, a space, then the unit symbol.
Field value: 351775.30 ft³
